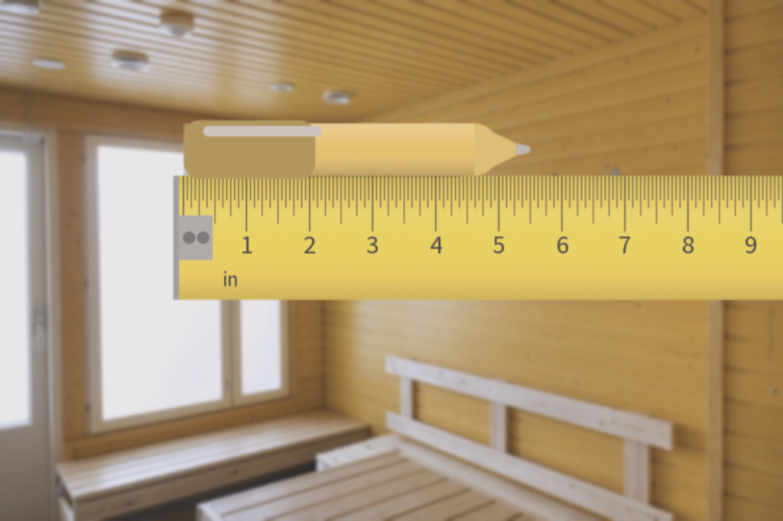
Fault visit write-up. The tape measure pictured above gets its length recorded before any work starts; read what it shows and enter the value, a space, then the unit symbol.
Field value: 5.5 in
